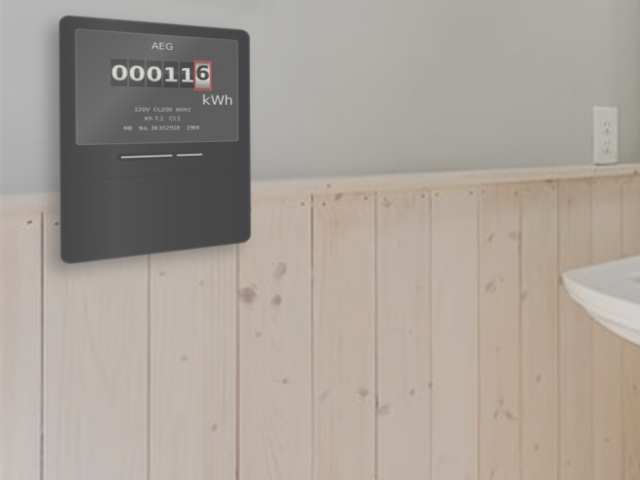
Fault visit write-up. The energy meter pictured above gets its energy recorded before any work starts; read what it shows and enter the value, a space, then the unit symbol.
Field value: 11.6 kWh
